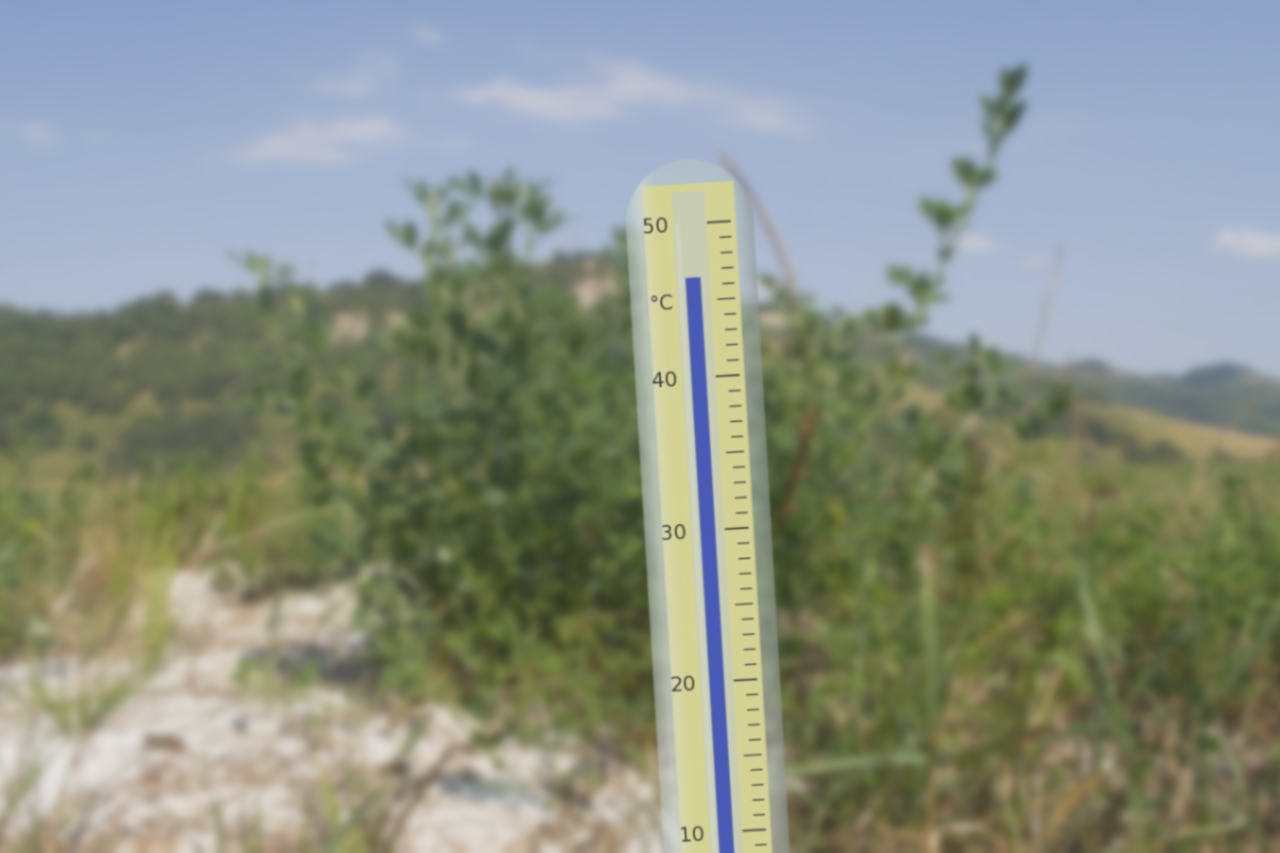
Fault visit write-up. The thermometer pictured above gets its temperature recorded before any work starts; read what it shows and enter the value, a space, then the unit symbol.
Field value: 46.5 °C
